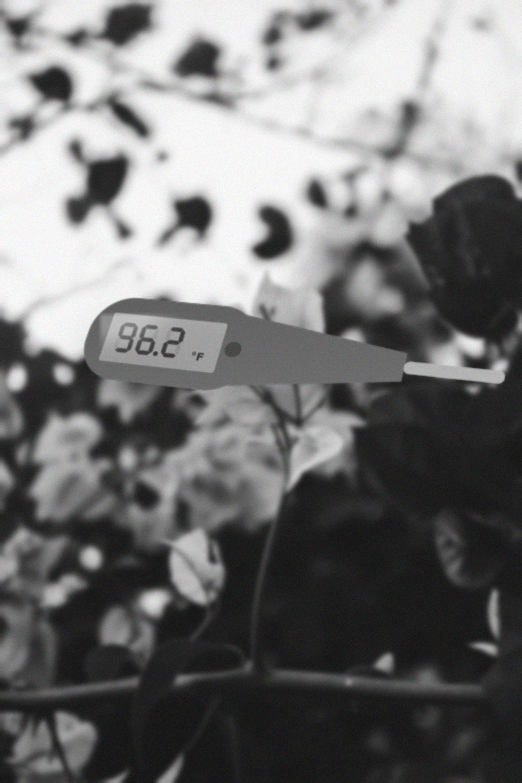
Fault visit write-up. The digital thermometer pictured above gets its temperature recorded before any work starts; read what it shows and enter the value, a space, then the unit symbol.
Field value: 96.2 °F
